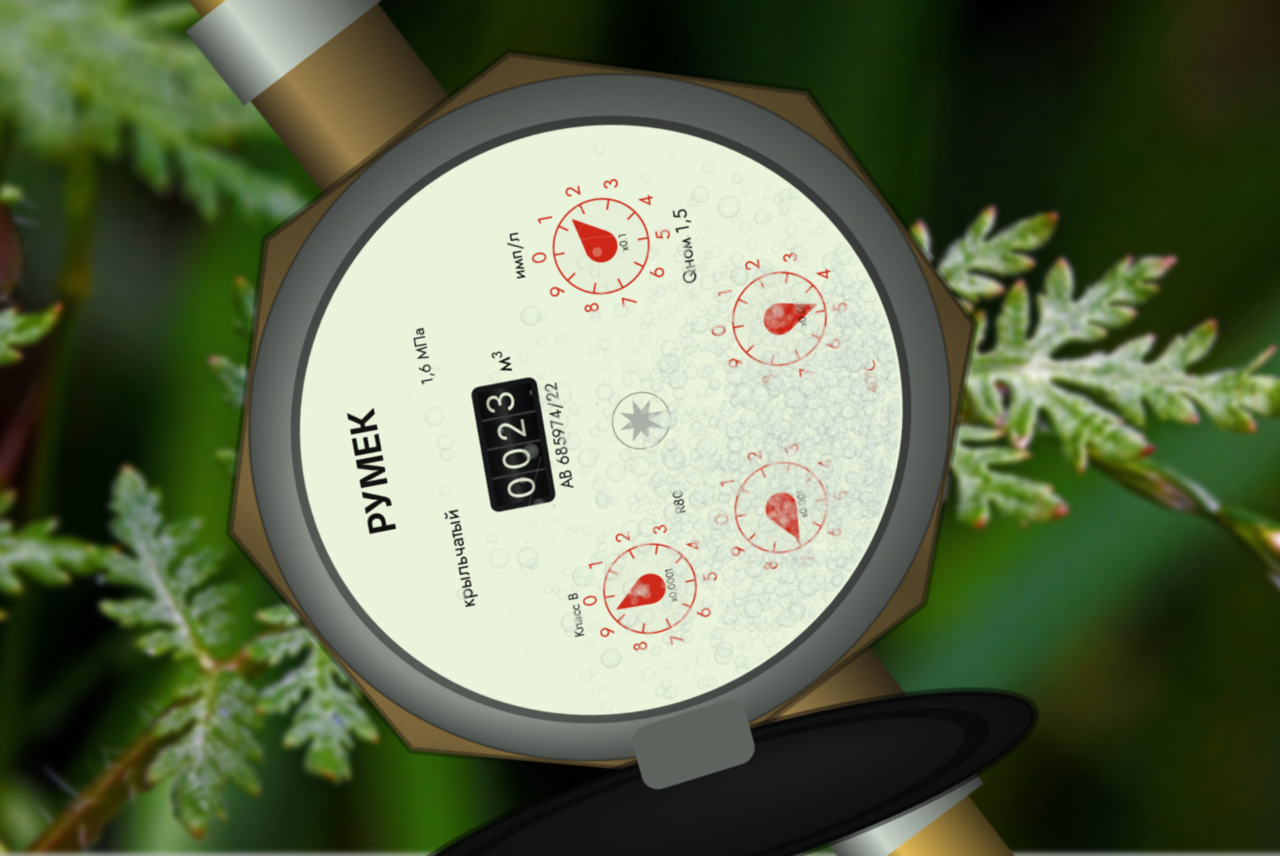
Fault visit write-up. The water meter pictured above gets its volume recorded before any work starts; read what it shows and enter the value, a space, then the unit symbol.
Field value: 23.1469 m³
